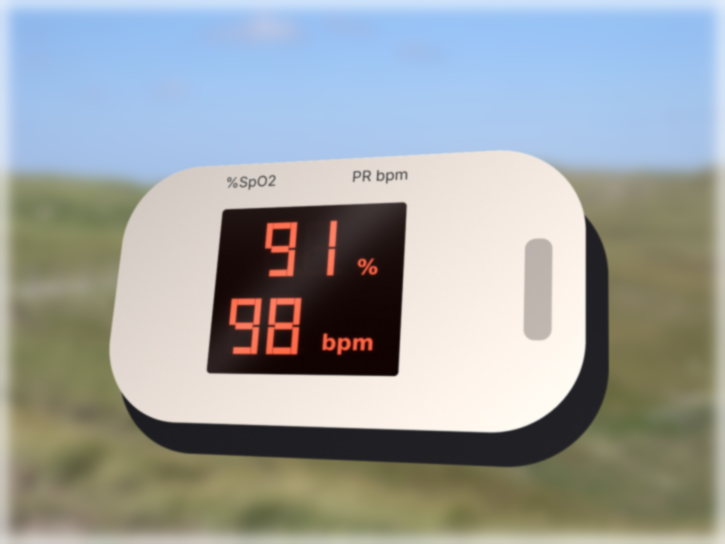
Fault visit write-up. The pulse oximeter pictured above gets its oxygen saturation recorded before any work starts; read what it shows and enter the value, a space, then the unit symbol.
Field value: 91 %
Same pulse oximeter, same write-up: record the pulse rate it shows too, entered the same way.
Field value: 98 bpm
